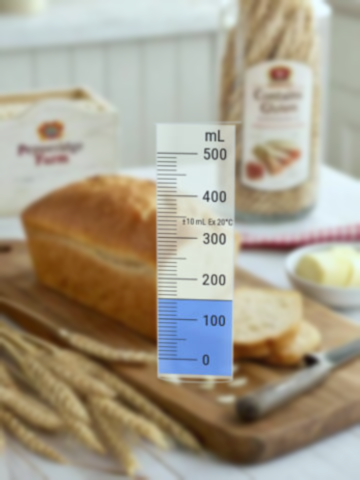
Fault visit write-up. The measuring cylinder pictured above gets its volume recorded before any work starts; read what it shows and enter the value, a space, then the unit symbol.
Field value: 150 mL
